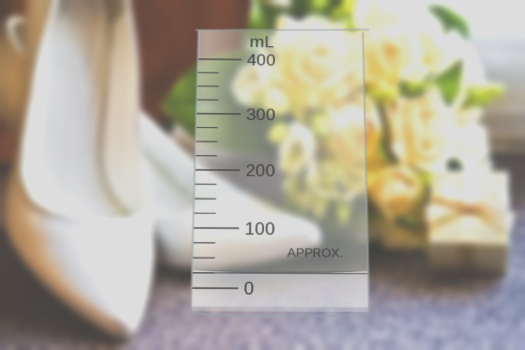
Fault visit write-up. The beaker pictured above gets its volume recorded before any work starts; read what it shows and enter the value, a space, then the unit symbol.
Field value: 25 mL
